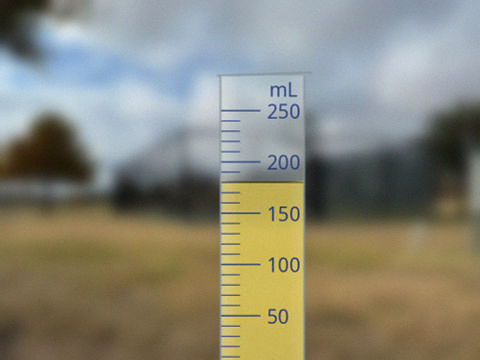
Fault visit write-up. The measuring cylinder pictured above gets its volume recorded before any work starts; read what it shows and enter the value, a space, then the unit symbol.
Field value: 180 mL
